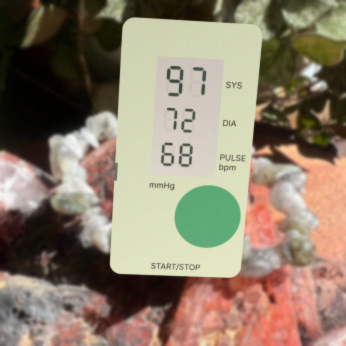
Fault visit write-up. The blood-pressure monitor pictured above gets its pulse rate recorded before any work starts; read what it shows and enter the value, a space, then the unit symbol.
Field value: 68 bpm
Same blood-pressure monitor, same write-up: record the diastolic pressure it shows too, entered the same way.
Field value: 72 mmHg
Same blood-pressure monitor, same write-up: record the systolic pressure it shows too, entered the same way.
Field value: 97 mmHg
